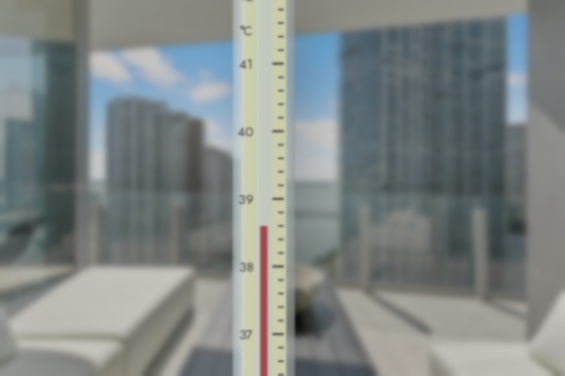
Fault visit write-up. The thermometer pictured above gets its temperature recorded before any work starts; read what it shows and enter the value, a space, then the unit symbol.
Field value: 38.6 °C
